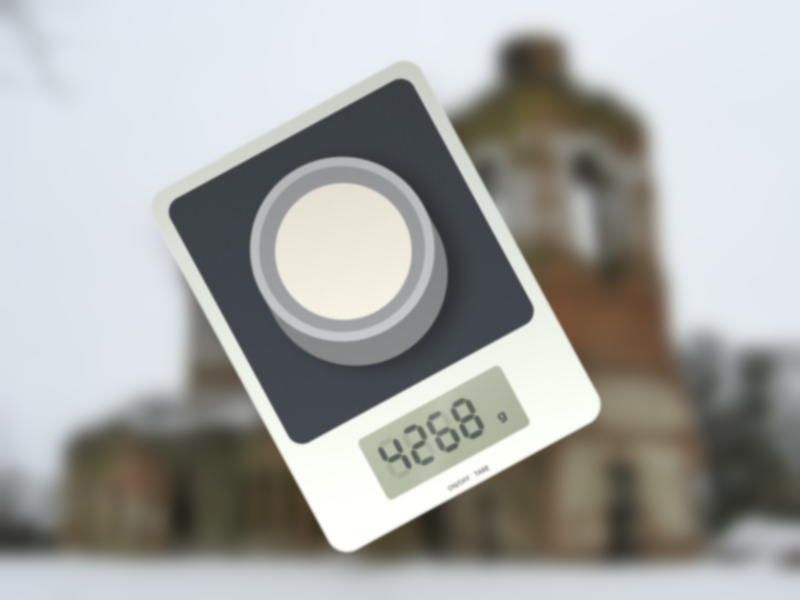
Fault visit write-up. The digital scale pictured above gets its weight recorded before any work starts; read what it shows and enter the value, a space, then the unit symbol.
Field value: 4268 g
